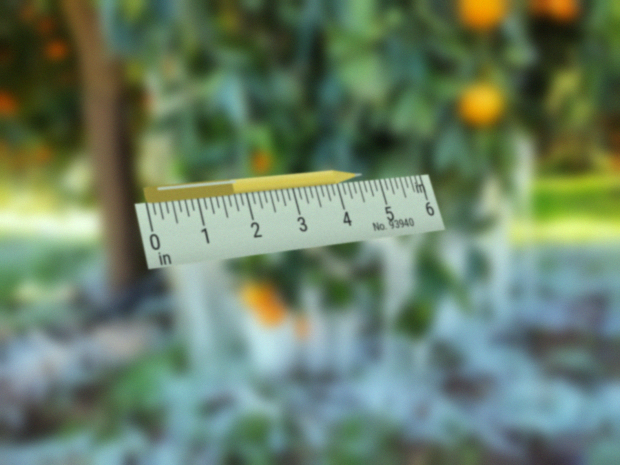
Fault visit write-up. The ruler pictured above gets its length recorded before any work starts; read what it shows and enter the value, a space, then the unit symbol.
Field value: 4.625 in
